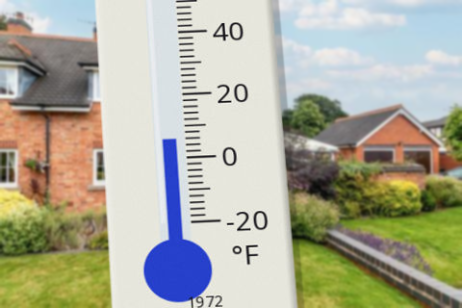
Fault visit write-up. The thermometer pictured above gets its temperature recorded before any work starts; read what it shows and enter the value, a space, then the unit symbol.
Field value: 6 °F
